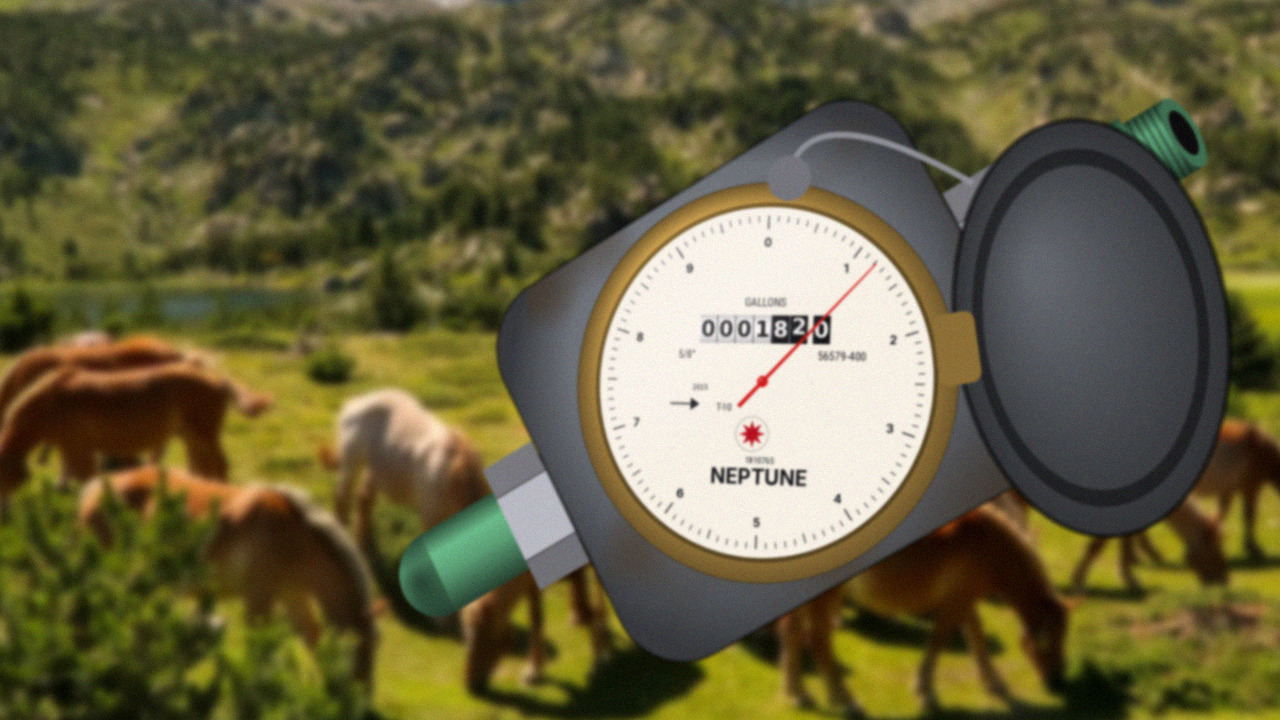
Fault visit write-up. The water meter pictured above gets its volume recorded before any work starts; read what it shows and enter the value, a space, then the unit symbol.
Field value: 1821.2 gal
